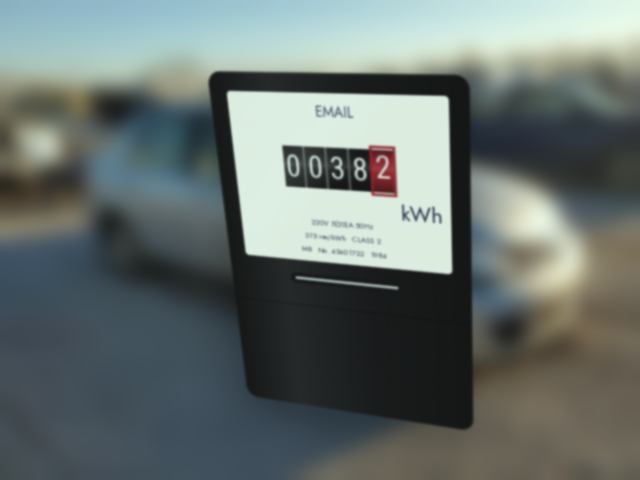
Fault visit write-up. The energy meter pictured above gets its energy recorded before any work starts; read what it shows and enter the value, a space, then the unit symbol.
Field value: 38.2 kWh
